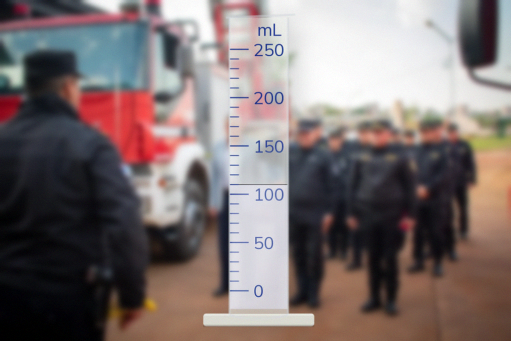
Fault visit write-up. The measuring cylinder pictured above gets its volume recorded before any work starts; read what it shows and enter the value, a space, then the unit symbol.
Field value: 110 mL
